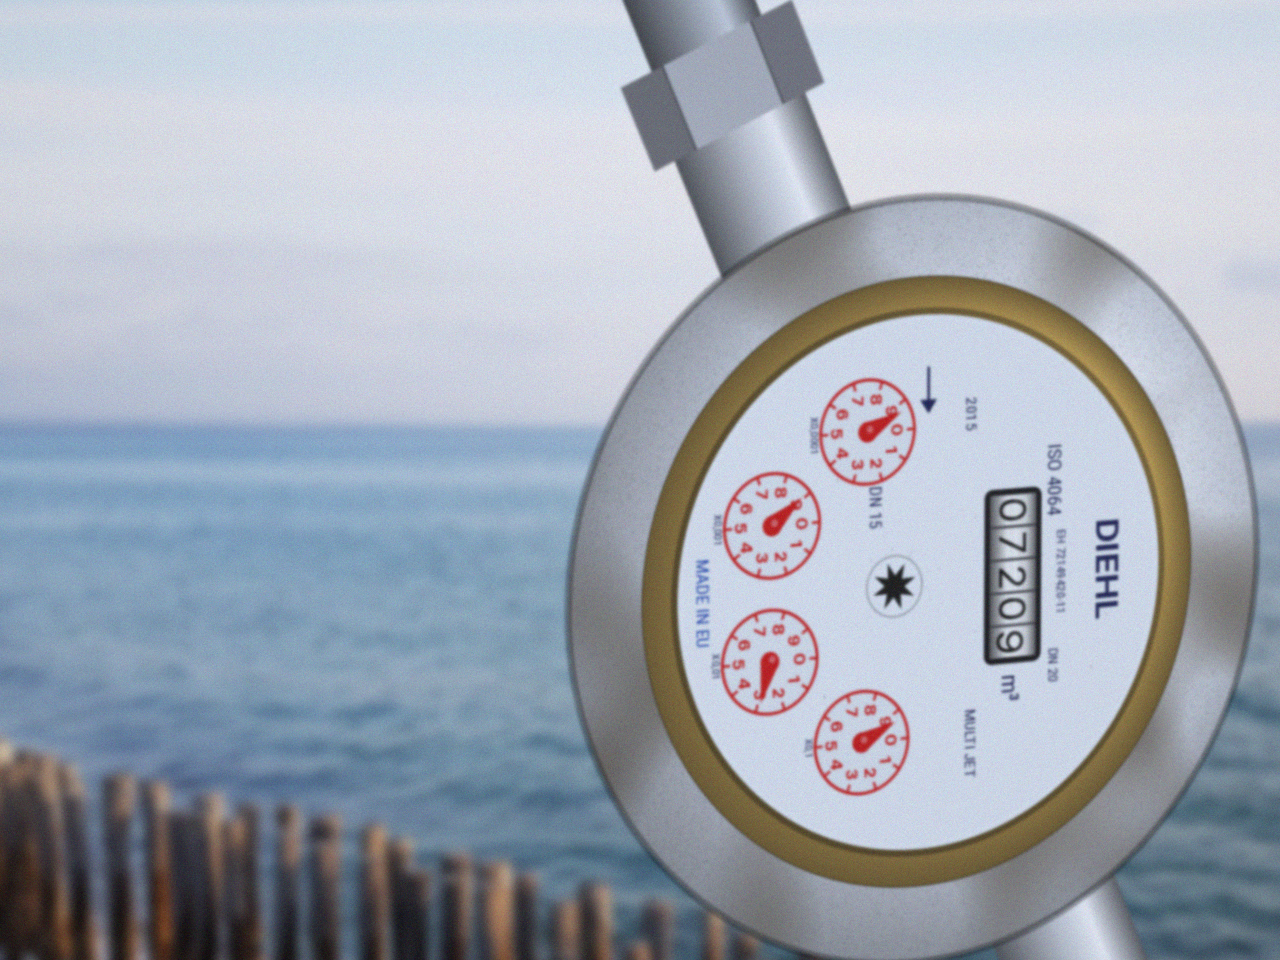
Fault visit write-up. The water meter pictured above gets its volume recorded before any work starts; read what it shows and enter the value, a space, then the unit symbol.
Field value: 7208.9289 m³
